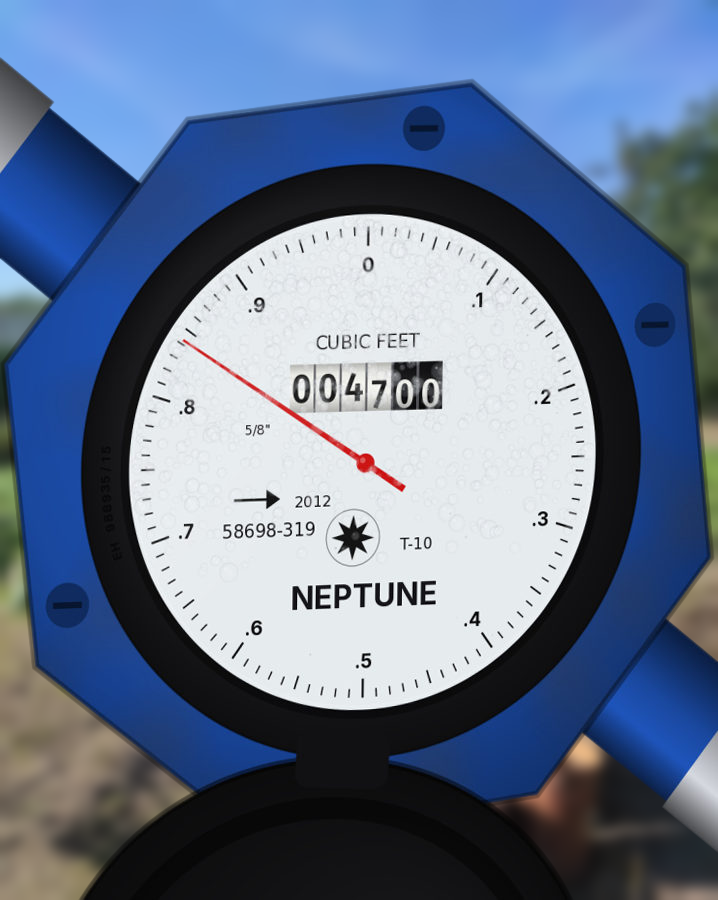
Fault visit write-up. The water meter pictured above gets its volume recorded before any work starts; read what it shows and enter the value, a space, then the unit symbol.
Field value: 4699.84 ft³
